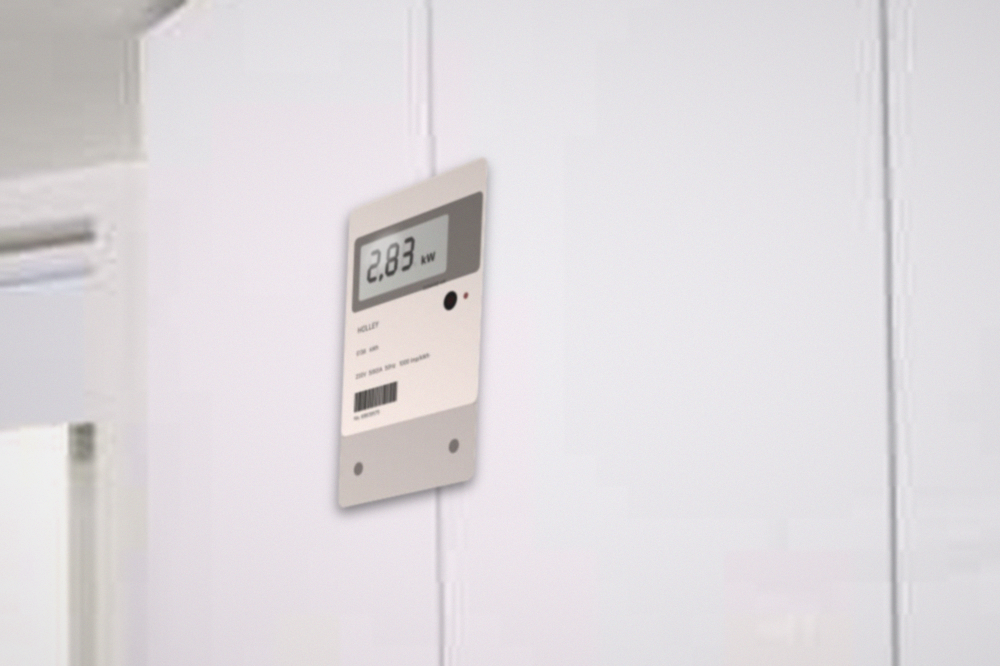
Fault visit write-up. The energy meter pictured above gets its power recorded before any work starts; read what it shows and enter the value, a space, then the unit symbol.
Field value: 2.83 kW
